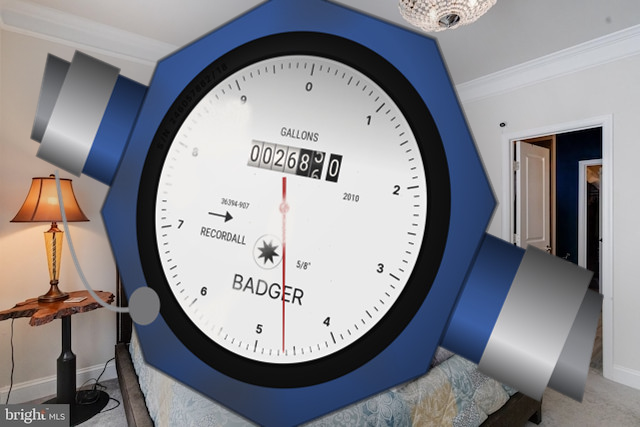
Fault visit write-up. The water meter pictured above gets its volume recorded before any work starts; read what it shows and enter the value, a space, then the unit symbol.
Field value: 26854.6 gal
